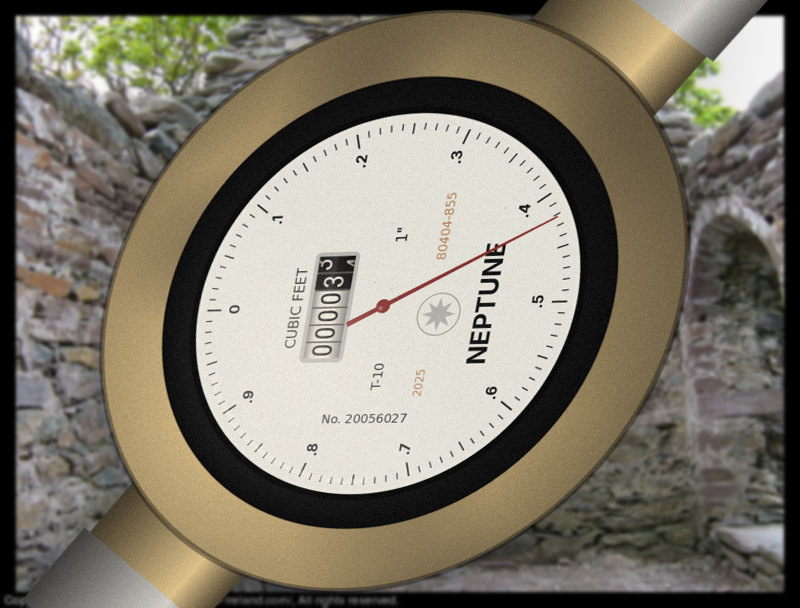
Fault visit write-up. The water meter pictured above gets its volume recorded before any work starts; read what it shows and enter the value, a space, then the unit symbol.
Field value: 33.42 ft³
